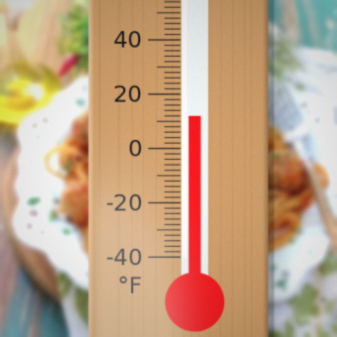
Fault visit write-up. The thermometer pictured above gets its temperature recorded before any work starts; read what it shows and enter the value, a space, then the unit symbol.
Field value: 12 °F
